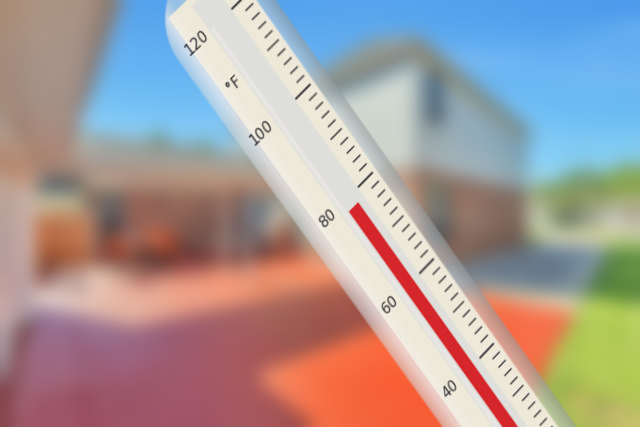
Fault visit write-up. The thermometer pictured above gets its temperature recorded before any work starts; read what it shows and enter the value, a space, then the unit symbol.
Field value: 78 °F
